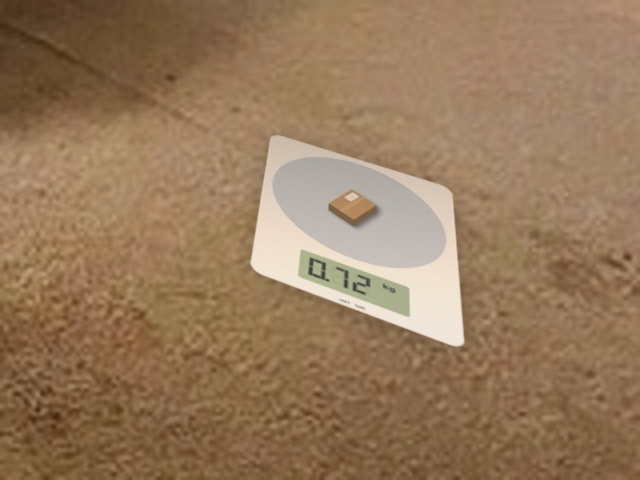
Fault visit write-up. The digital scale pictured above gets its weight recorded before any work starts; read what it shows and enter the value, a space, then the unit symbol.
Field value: 0.72 kg
